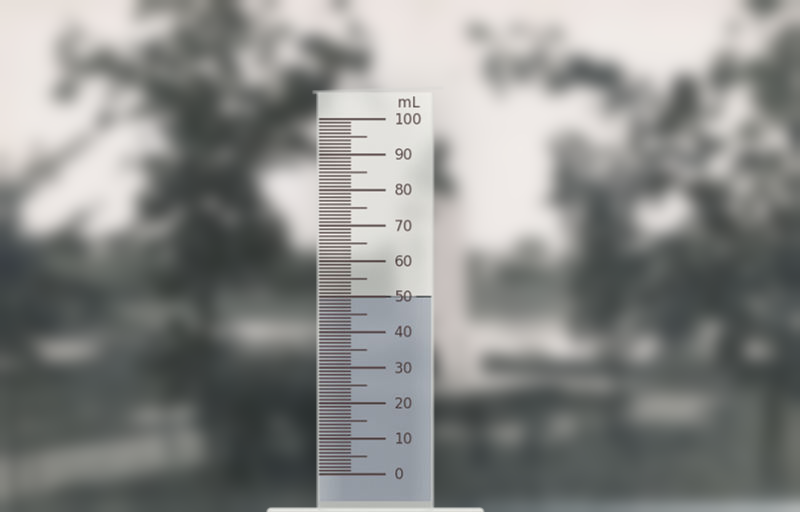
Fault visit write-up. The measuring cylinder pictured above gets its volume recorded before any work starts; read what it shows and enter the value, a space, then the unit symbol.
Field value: 50 mL
